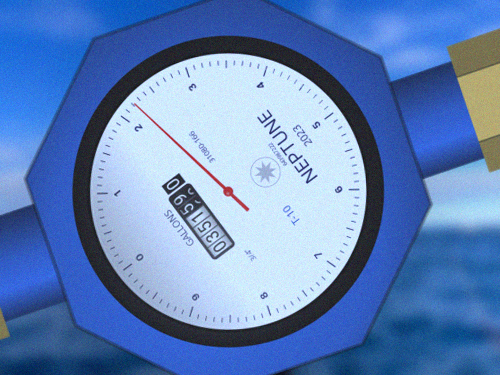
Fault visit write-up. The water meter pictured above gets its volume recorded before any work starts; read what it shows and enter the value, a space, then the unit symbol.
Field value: 351592.2 gal
